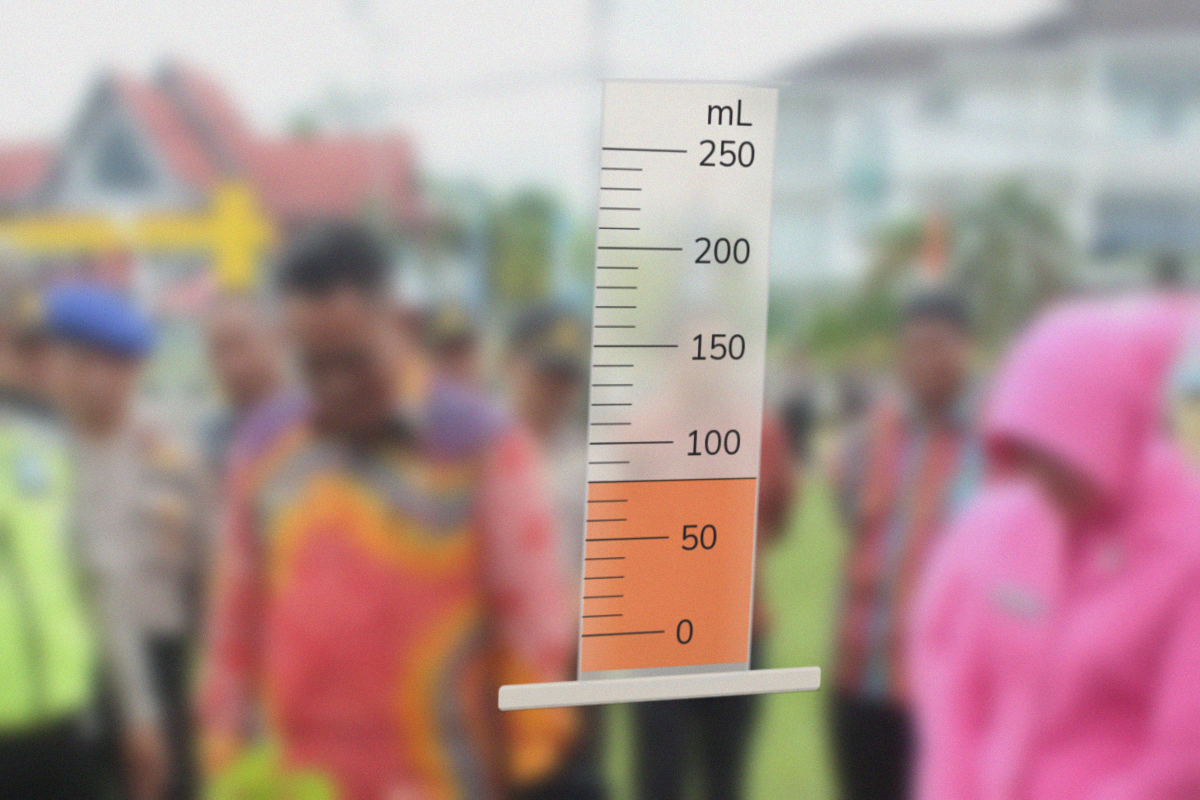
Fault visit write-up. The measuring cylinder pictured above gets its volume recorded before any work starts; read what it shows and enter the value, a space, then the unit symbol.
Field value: 80 mL
